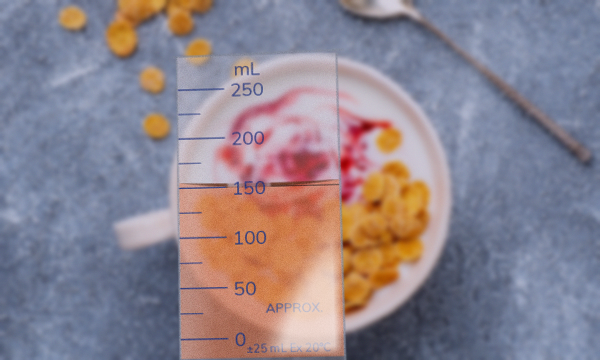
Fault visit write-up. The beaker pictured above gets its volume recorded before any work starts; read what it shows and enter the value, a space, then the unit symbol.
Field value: 150 mL
